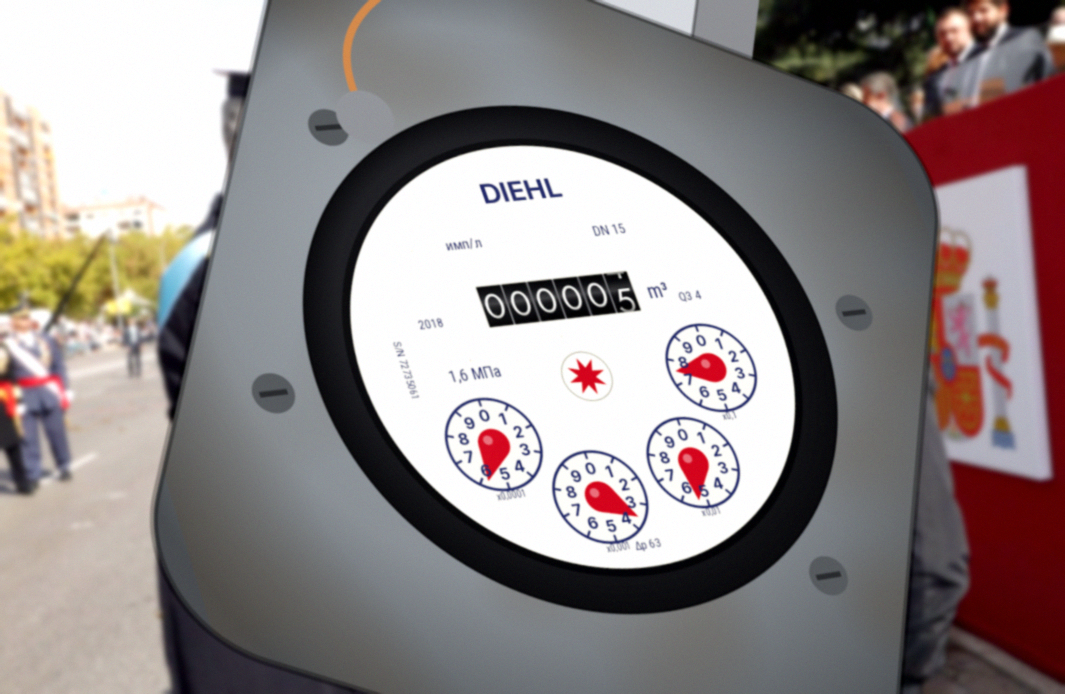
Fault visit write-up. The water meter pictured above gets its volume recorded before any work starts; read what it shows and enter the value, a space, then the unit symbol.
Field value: 4.7535 m³
